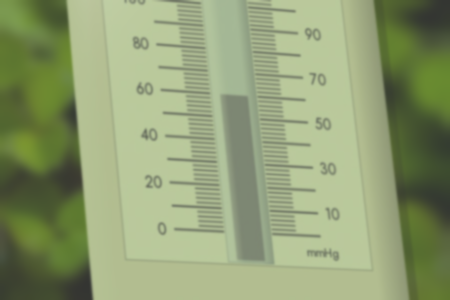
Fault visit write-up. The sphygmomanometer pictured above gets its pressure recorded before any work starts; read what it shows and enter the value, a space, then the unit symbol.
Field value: 60 mmHg
